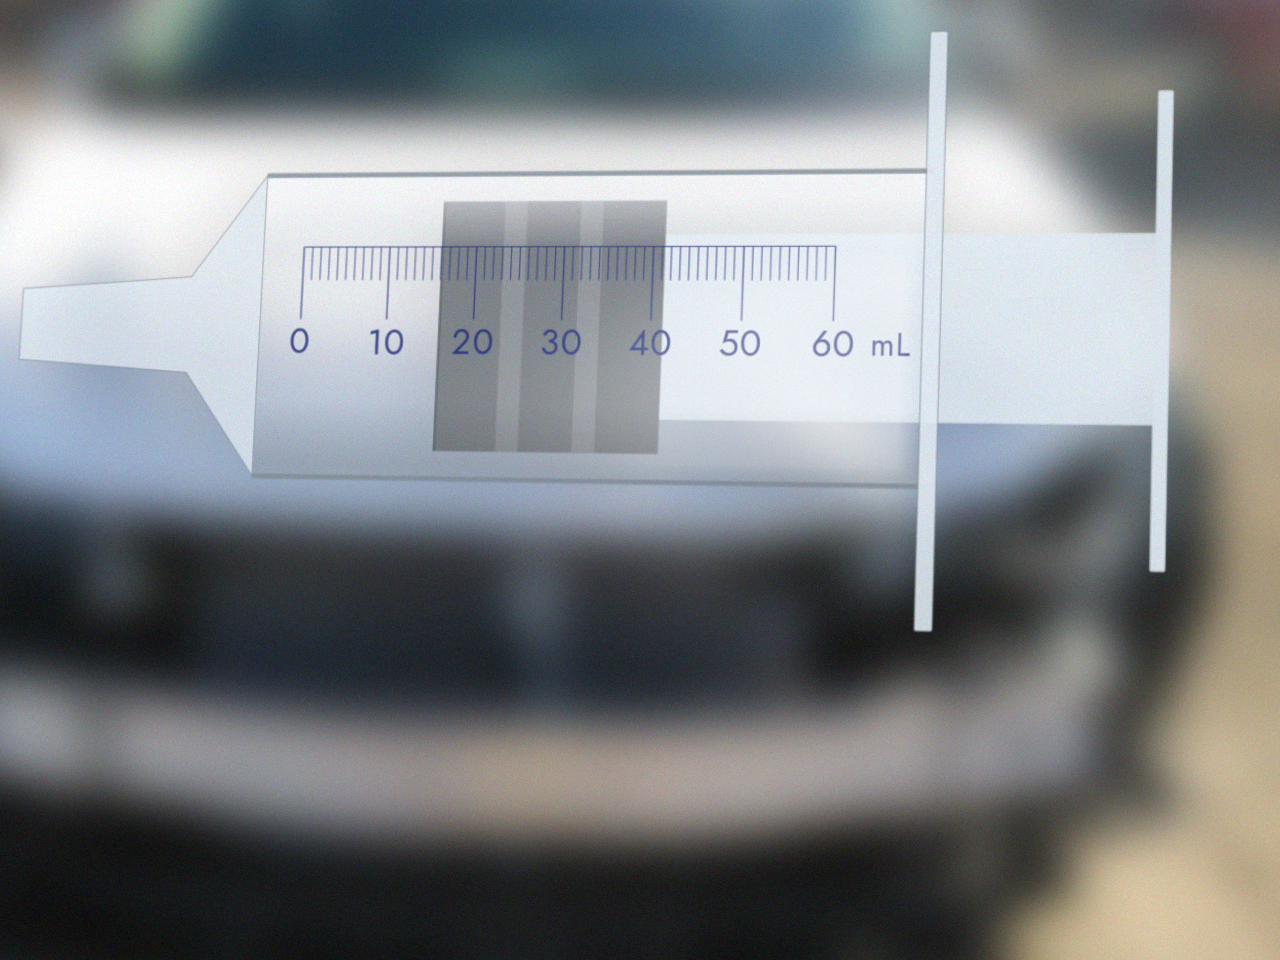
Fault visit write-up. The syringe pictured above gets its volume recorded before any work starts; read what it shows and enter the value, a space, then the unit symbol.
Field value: 16 mL
